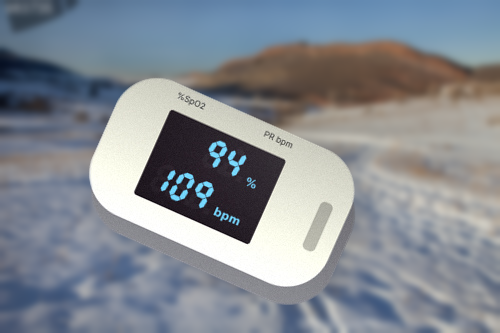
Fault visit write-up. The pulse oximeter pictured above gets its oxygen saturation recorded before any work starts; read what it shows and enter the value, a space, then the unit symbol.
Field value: 94 %
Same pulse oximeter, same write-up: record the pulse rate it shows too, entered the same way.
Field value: 109 bpm
